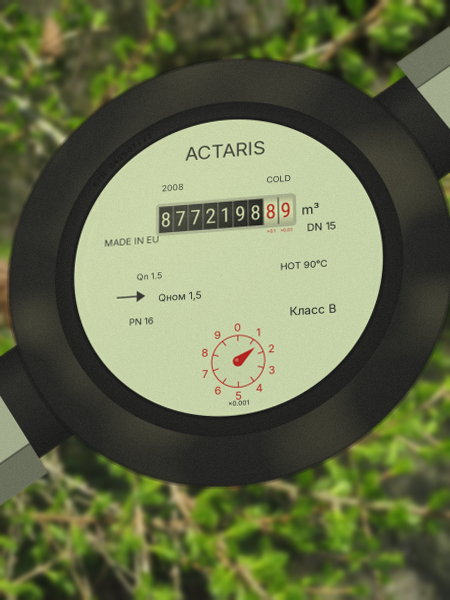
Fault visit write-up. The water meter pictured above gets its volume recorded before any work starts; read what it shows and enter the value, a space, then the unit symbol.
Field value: 8772198.891 m³
